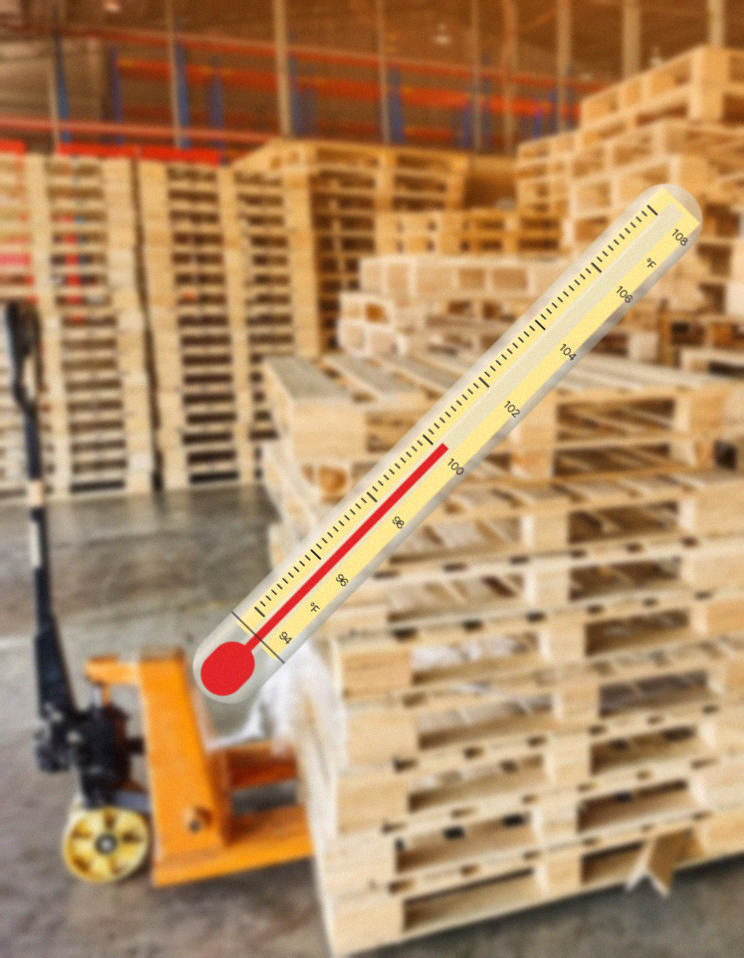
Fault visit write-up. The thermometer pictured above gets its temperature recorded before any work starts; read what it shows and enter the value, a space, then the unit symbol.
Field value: 100.2 °F
